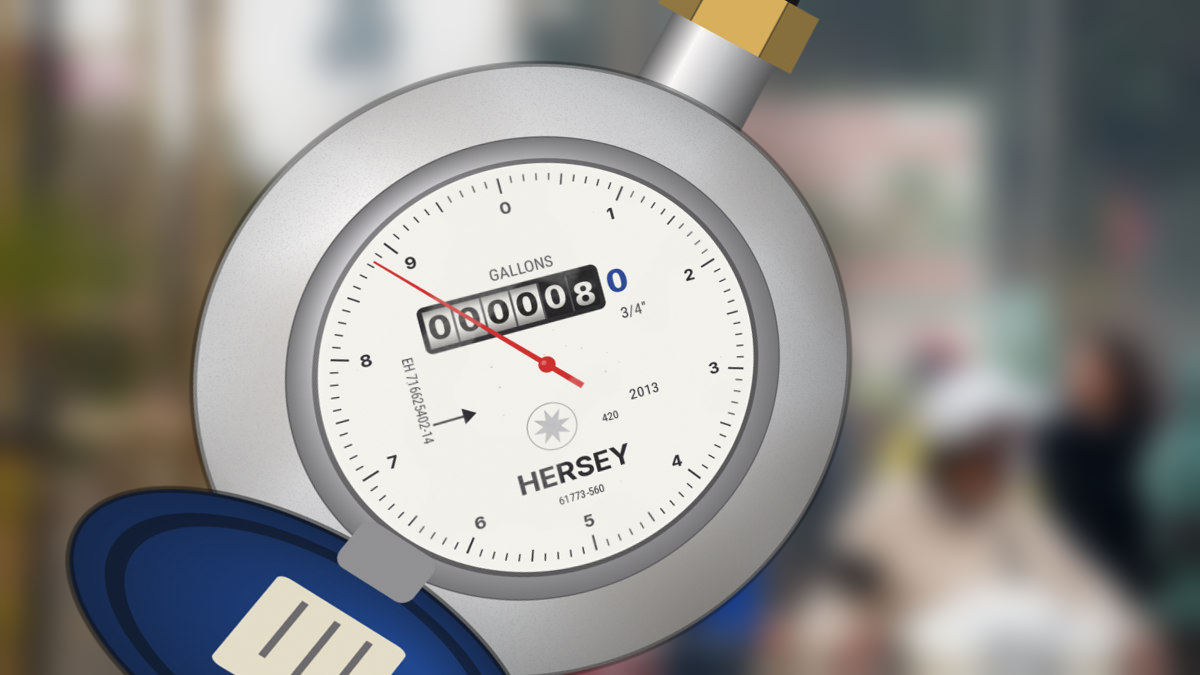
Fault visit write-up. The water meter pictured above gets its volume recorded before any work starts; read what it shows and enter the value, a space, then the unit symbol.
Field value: 78.8 gal
